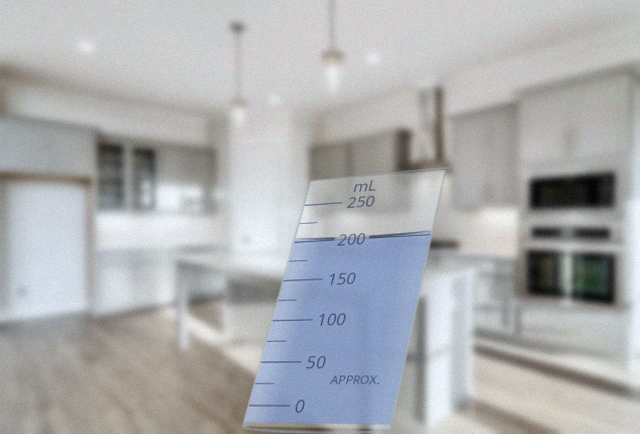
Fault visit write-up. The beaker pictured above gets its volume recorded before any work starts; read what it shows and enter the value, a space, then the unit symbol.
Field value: 200 mL
